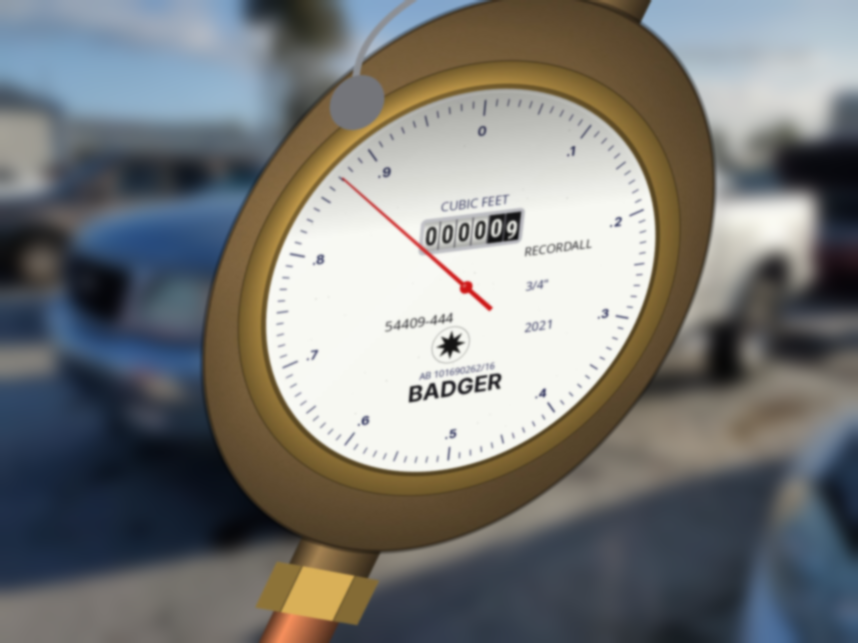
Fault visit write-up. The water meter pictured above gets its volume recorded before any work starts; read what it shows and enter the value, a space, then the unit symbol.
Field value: 8.87 ft³
